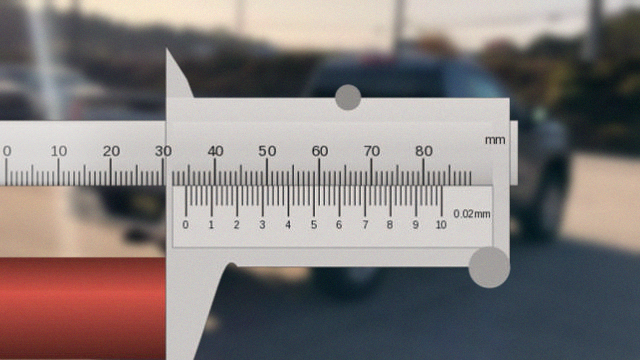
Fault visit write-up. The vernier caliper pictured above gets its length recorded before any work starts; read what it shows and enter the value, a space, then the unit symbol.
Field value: 34.5 mm
